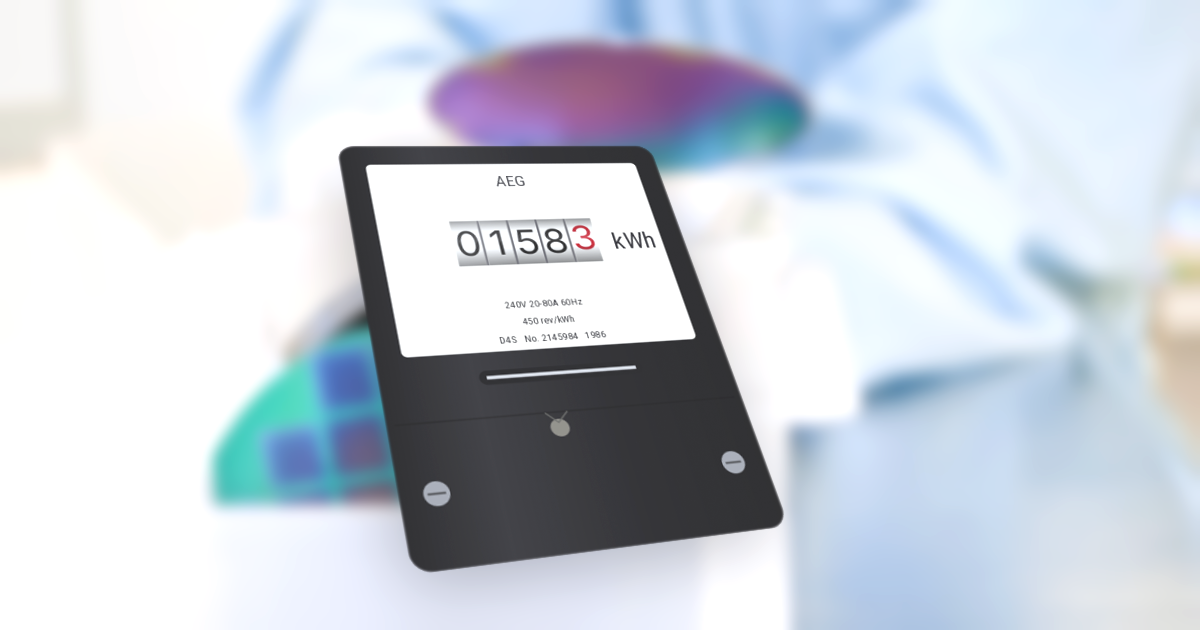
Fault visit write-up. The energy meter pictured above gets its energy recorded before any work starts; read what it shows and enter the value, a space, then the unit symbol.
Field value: 158.3 kWh
